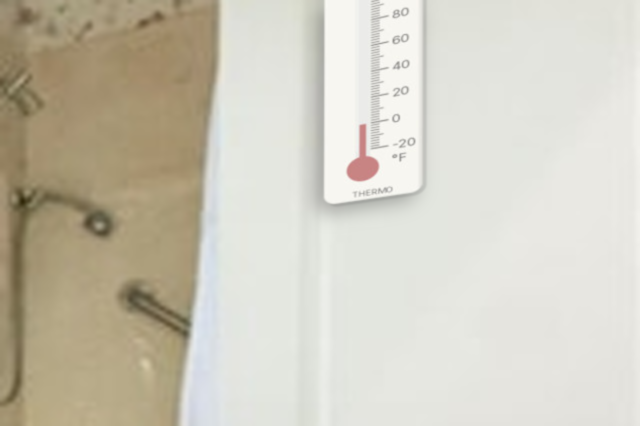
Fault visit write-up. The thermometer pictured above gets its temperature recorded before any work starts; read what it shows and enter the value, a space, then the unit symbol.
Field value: 0 °F
